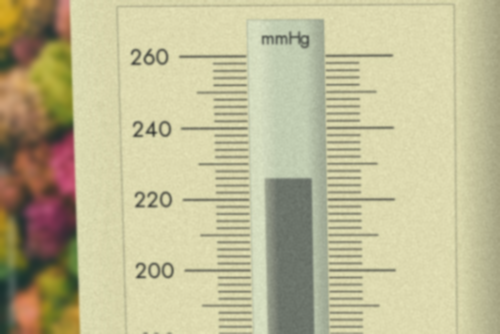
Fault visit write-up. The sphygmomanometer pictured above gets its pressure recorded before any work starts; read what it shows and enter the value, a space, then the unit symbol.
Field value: 226 mmHg
